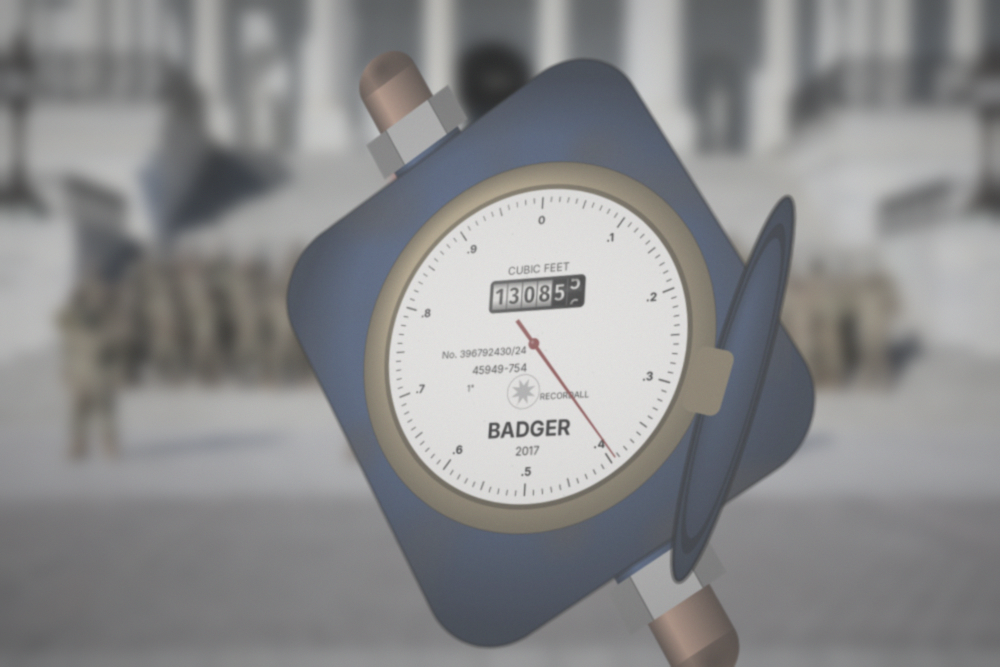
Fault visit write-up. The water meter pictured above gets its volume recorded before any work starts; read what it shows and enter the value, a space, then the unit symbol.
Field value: 130855.39 ft³
